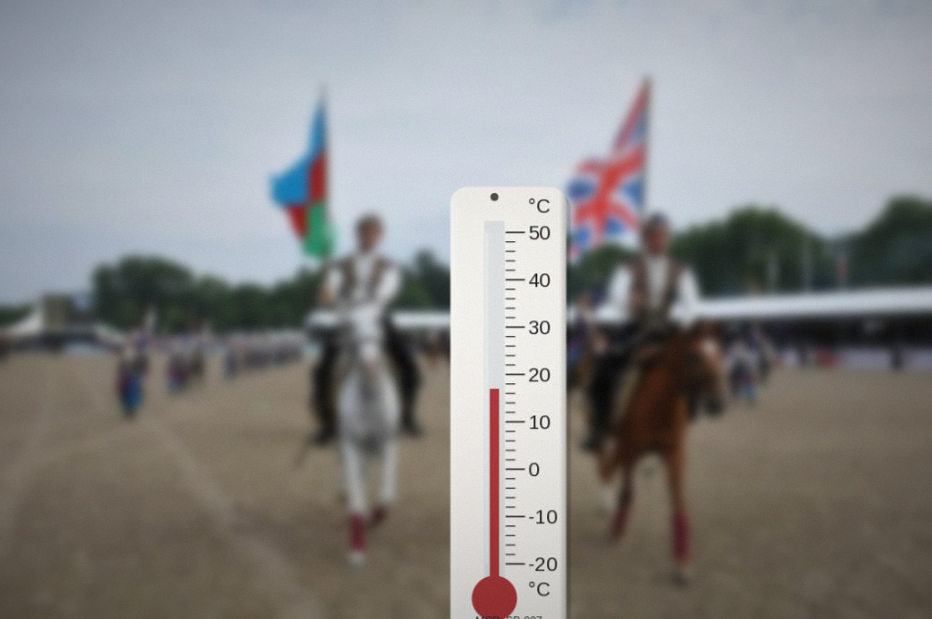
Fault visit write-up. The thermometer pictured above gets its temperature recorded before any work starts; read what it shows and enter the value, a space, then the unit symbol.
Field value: 17 °C
